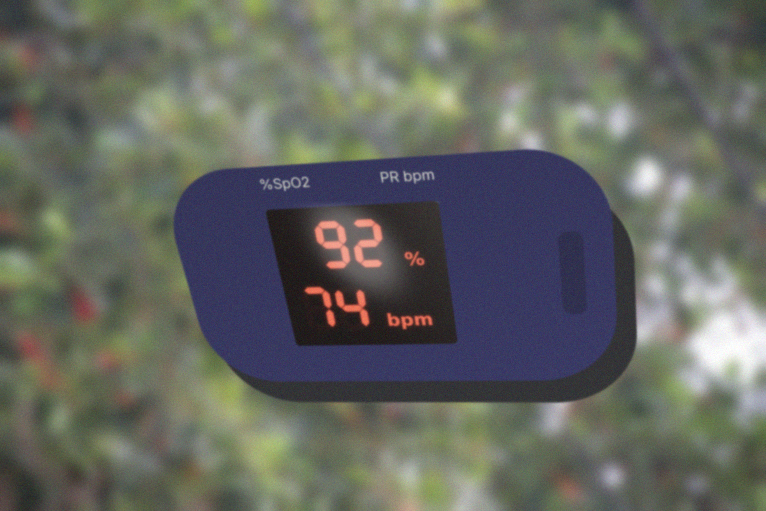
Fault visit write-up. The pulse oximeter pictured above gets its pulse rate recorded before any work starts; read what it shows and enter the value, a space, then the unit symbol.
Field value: 74 bpm
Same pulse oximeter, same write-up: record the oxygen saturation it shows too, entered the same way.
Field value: 92 %
